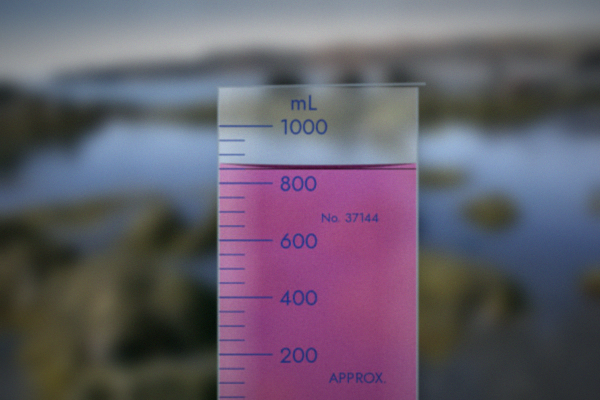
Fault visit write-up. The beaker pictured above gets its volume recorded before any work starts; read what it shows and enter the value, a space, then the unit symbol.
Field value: 850 mL
